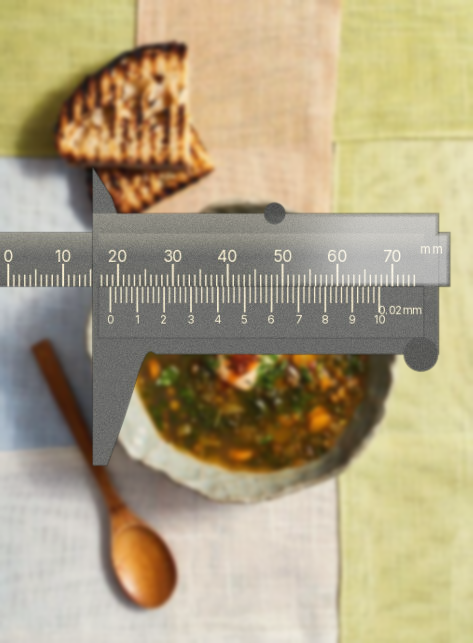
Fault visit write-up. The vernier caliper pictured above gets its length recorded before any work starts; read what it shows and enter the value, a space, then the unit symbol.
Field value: 18.6 mm
